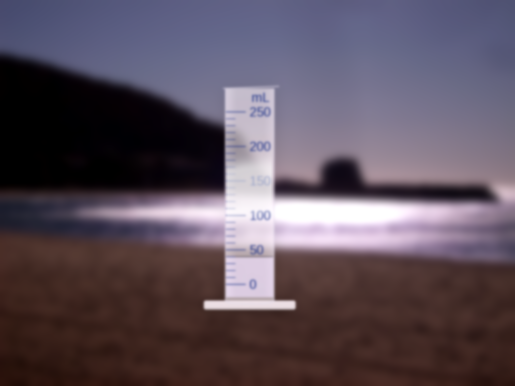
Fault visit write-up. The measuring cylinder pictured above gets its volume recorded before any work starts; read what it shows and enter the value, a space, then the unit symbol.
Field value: 40 mL
